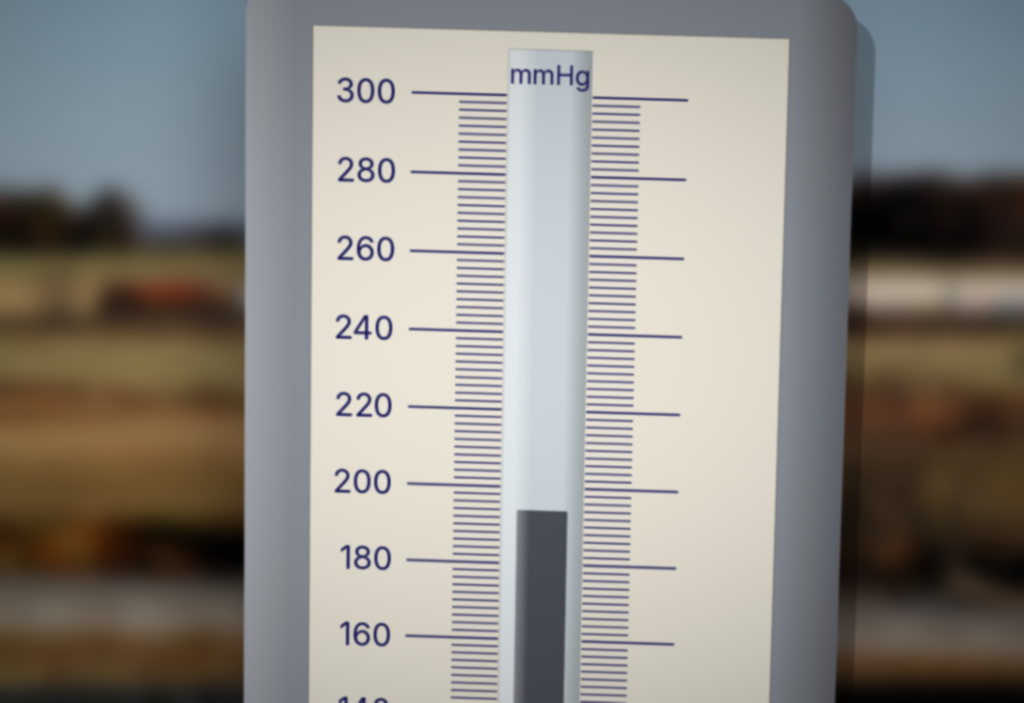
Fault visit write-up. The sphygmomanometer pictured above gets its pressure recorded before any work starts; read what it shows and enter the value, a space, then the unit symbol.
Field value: 194 mmHg
